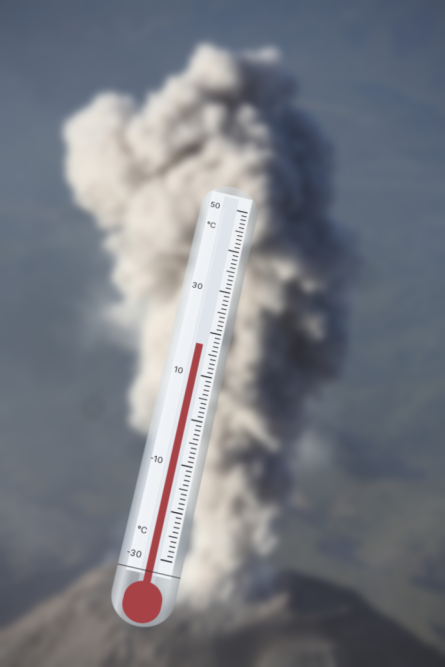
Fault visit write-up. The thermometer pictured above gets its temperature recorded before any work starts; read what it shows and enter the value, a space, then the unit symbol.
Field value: 17 °C
